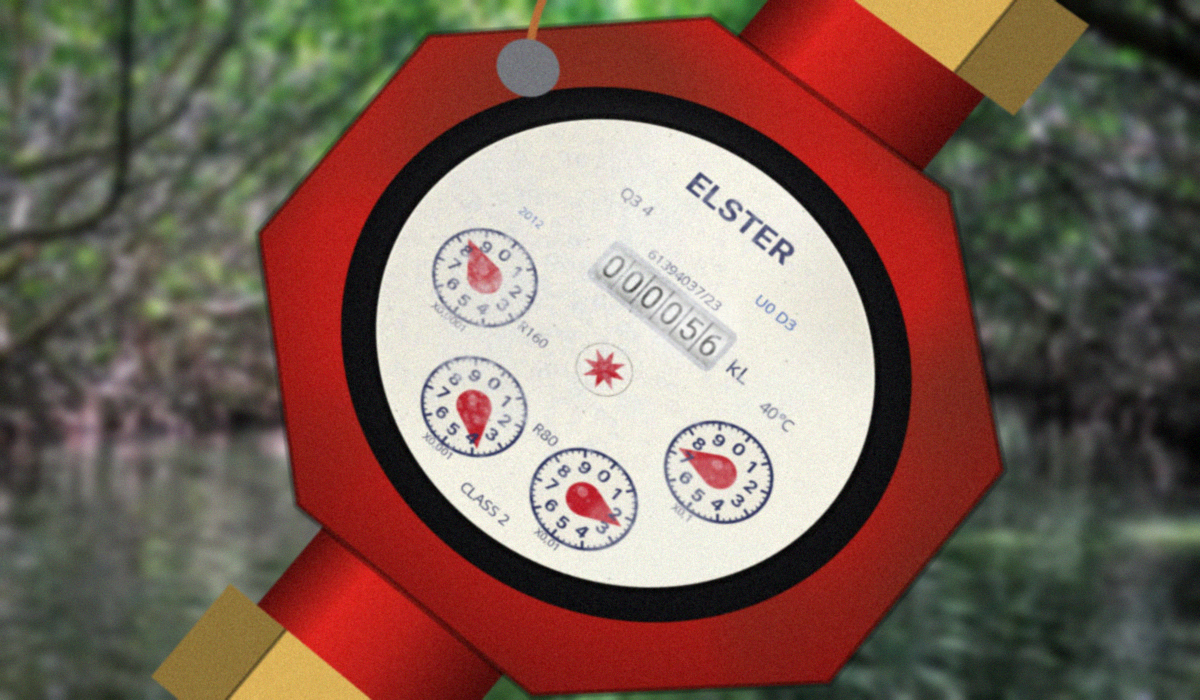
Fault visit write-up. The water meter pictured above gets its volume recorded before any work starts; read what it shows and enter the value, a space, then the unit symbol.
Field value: 56.7238 kL
